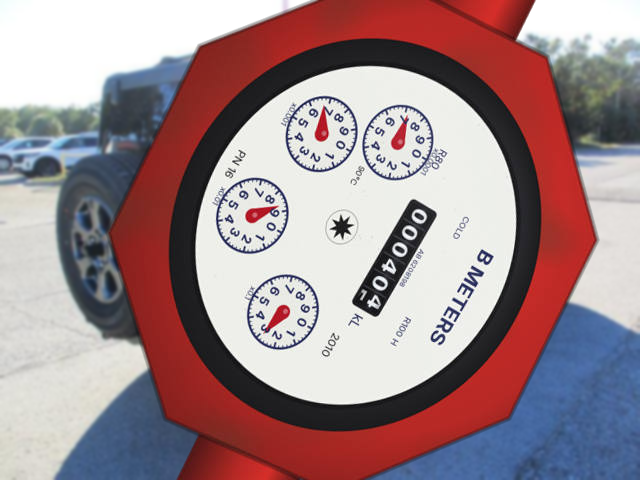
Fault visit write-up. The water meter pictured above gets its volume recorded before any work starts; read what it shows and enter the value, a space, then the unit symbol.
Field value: 404.2867 kL
